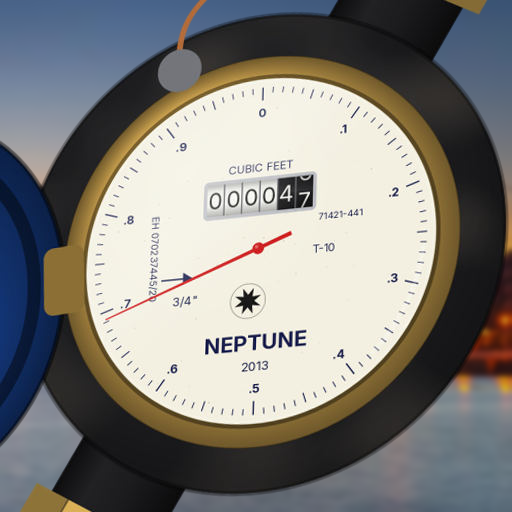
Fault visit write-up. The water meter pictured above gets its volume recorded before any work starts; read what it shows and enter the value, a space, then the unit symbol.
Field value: 46.69 ft³
